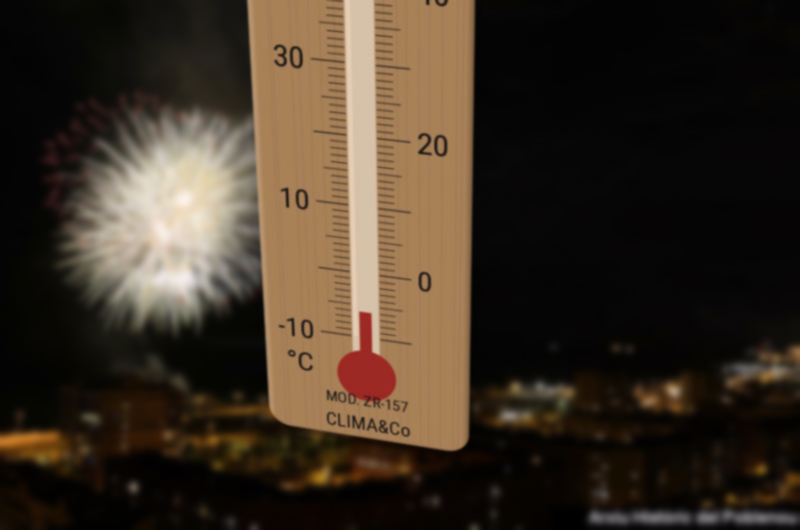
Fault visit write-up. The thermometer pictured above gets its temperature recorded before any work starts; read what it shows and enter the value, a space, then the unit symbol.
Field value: -6 °C
